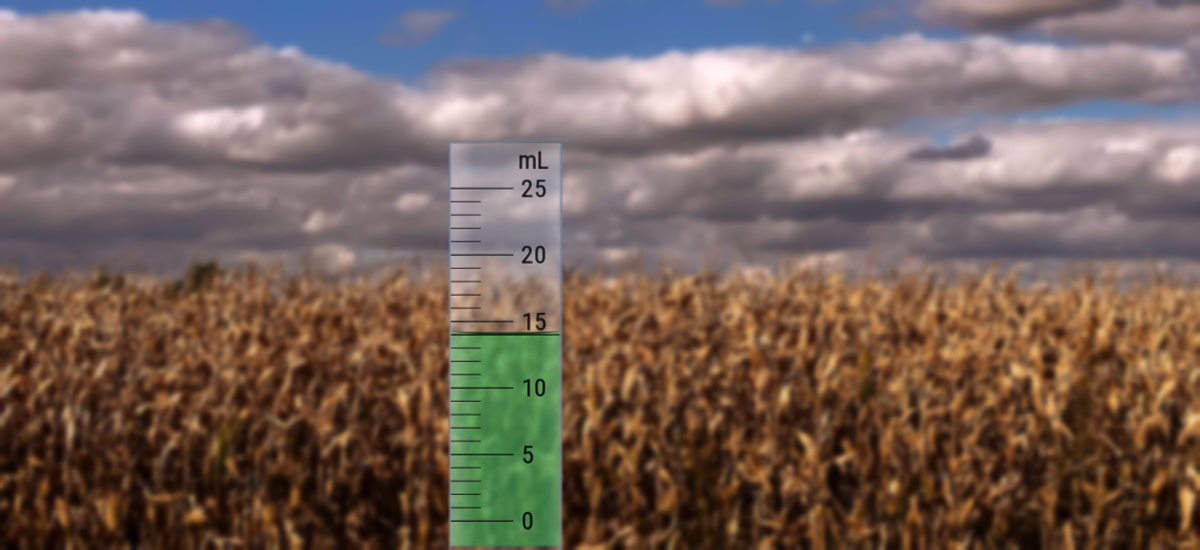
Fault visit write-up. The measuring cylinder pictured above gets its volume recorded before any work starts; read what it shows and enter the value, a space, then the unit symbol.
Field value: 14 mL
